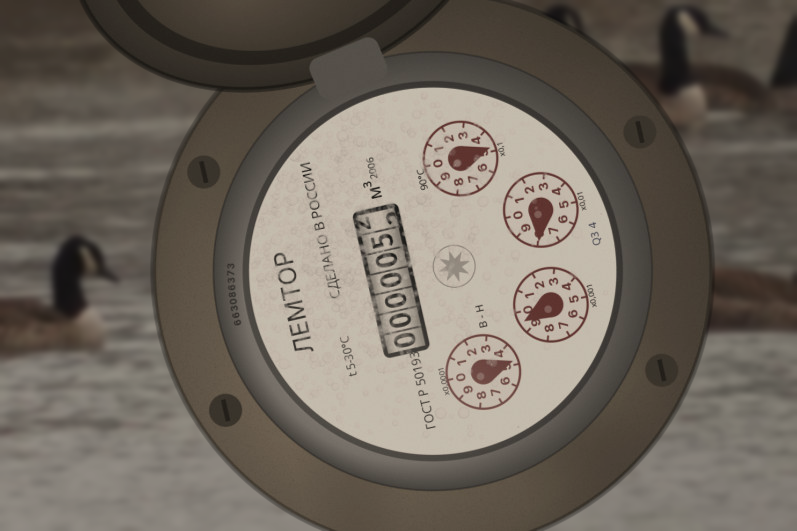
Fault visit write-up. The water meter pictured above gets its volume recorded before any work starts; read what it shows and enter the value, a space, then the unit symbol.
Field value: 52.4794 m³
